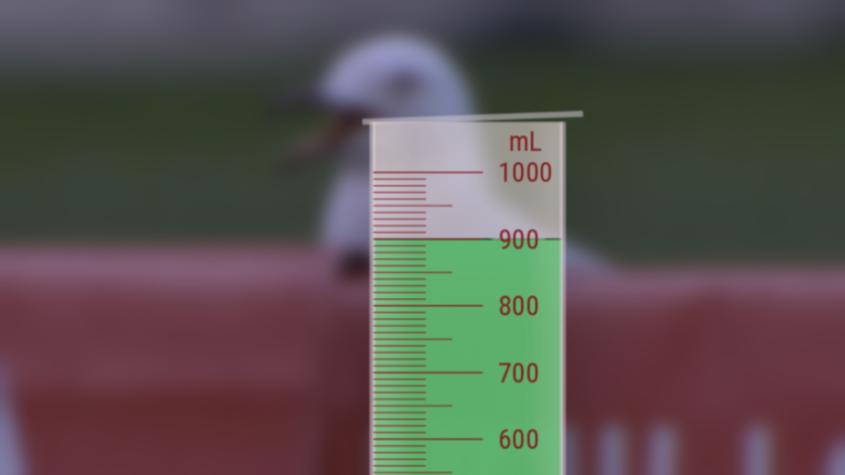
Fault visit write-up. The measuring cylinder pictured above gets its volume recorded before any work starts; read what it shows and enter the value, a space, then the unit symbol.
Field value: 900 mL
